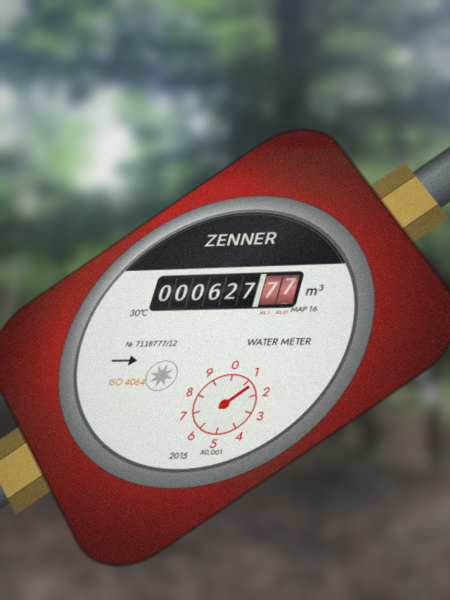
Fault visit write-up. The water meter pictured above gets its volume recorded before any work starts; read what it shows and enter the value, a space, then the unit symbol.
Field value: 627.771 m³
